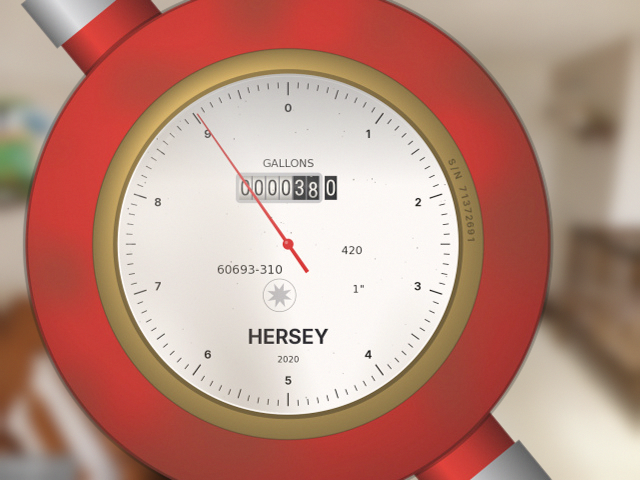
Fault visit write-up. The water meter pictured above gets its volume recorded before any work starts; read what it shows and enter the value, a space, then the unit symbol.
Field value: 379.0 gal
